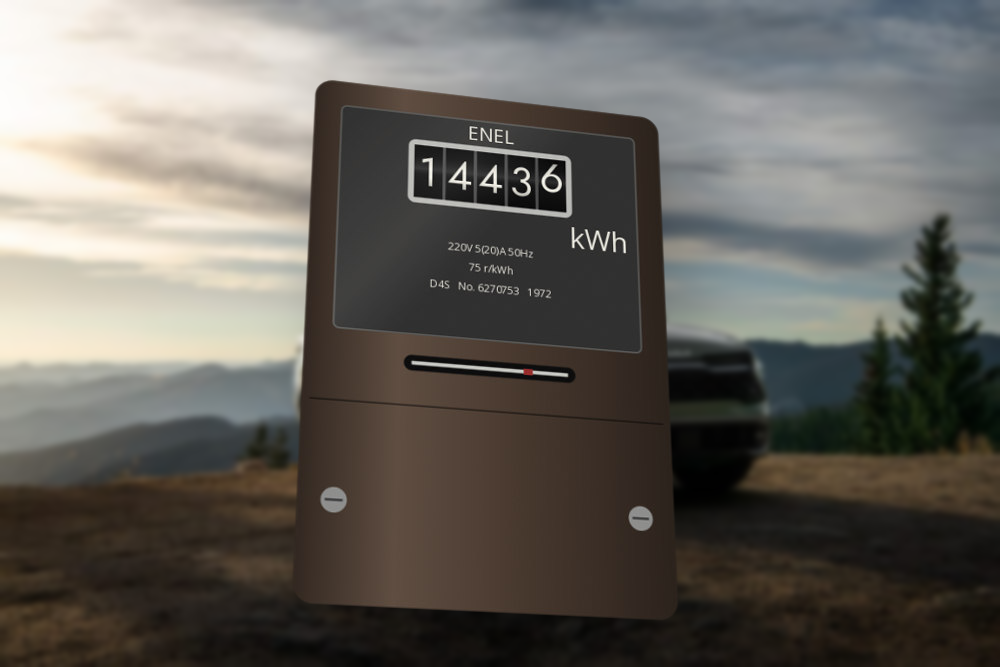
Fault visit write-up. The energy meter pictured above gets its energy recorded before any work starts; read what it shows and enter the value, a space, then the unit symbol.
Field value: 14436 kWh
